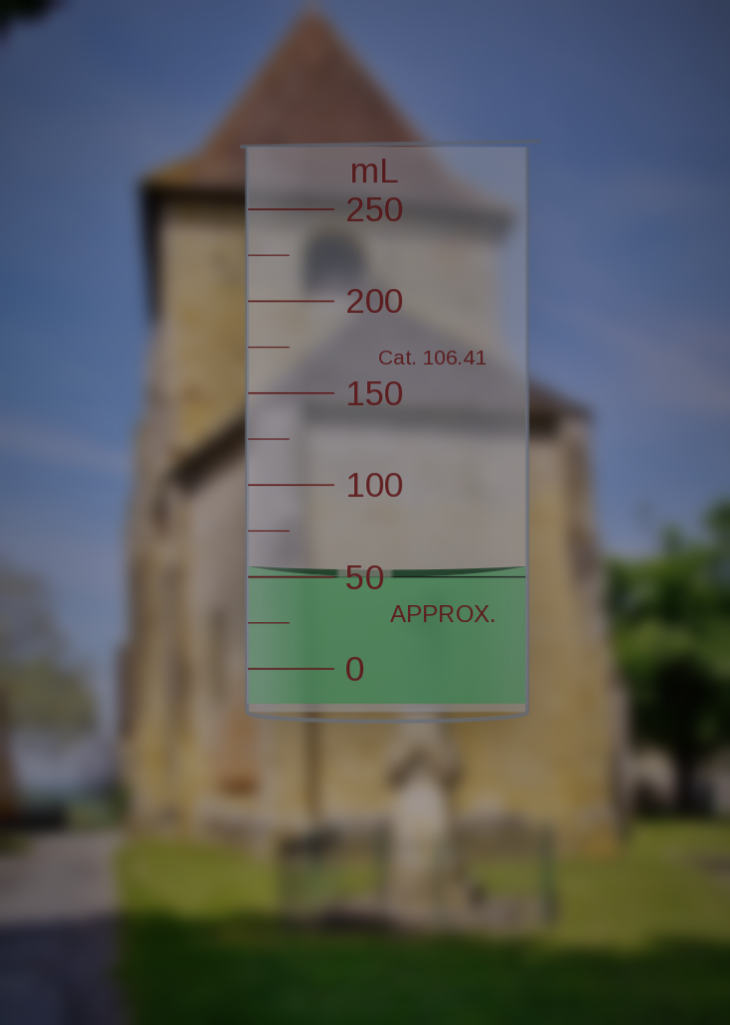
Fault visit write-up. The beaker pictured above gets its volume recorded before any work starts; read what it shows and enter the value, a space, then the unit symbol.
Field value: 50 mL
